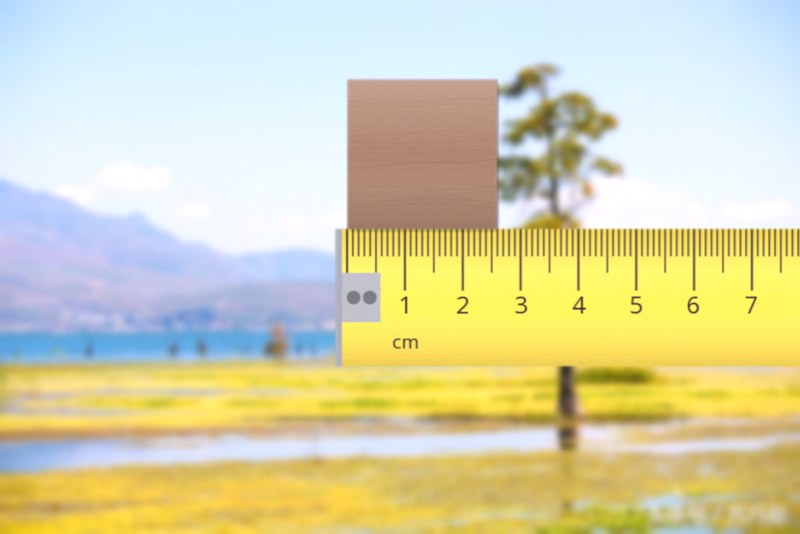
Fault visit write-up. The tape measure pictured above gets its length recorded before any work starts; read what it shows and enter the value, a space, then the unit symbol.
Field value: 2.6 cm
